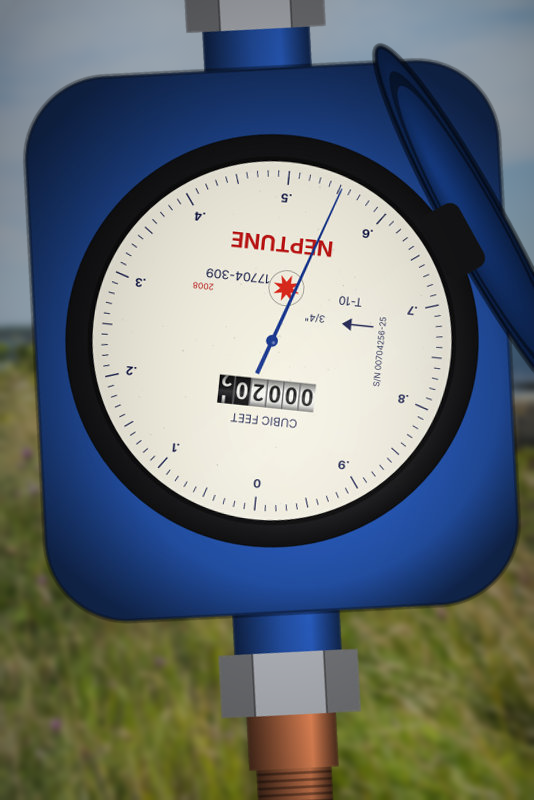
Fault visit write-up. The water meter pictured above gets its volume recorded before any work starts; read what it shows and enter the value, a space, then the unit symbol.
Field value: 201.55 ft³
